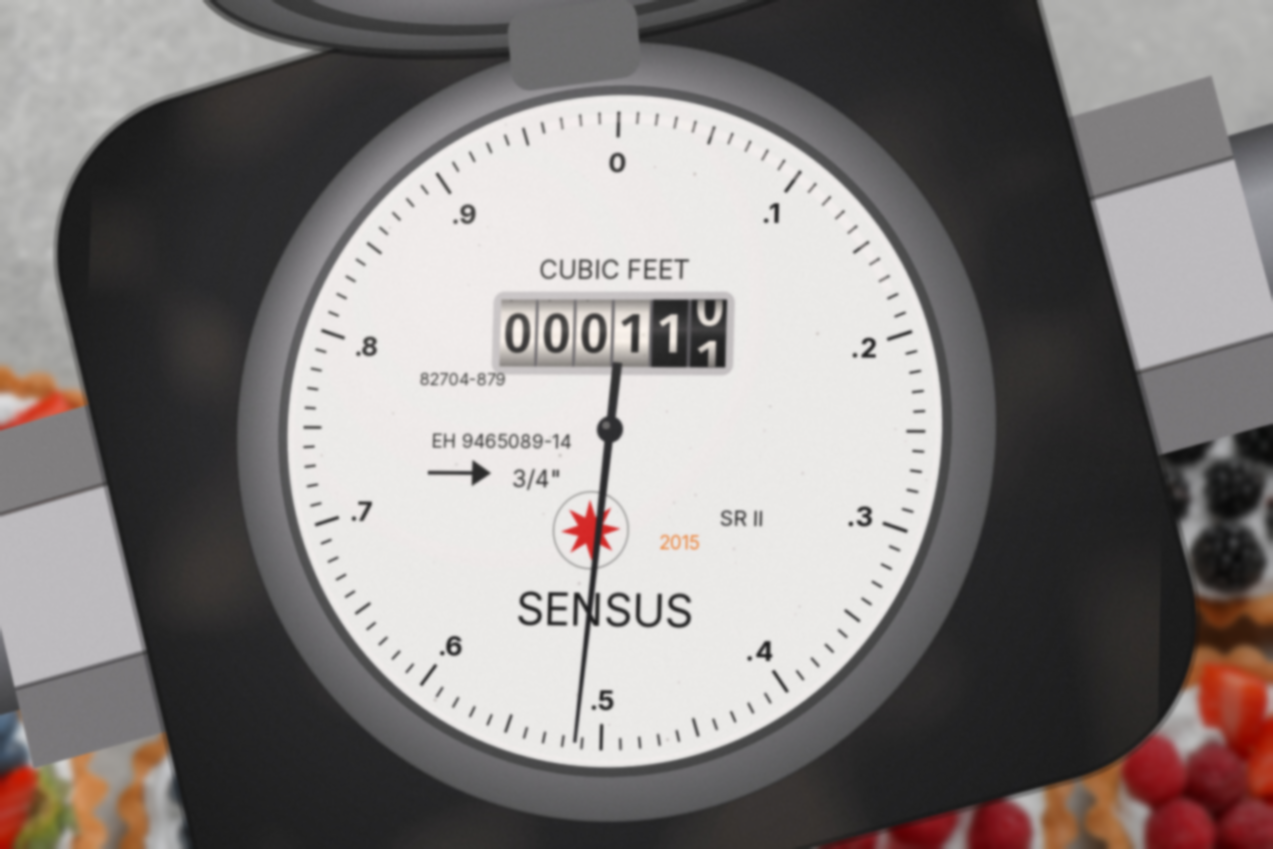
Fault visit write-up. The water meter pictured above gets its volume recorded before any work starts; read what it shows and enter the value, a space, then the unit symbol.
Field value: 110.51 ft³
